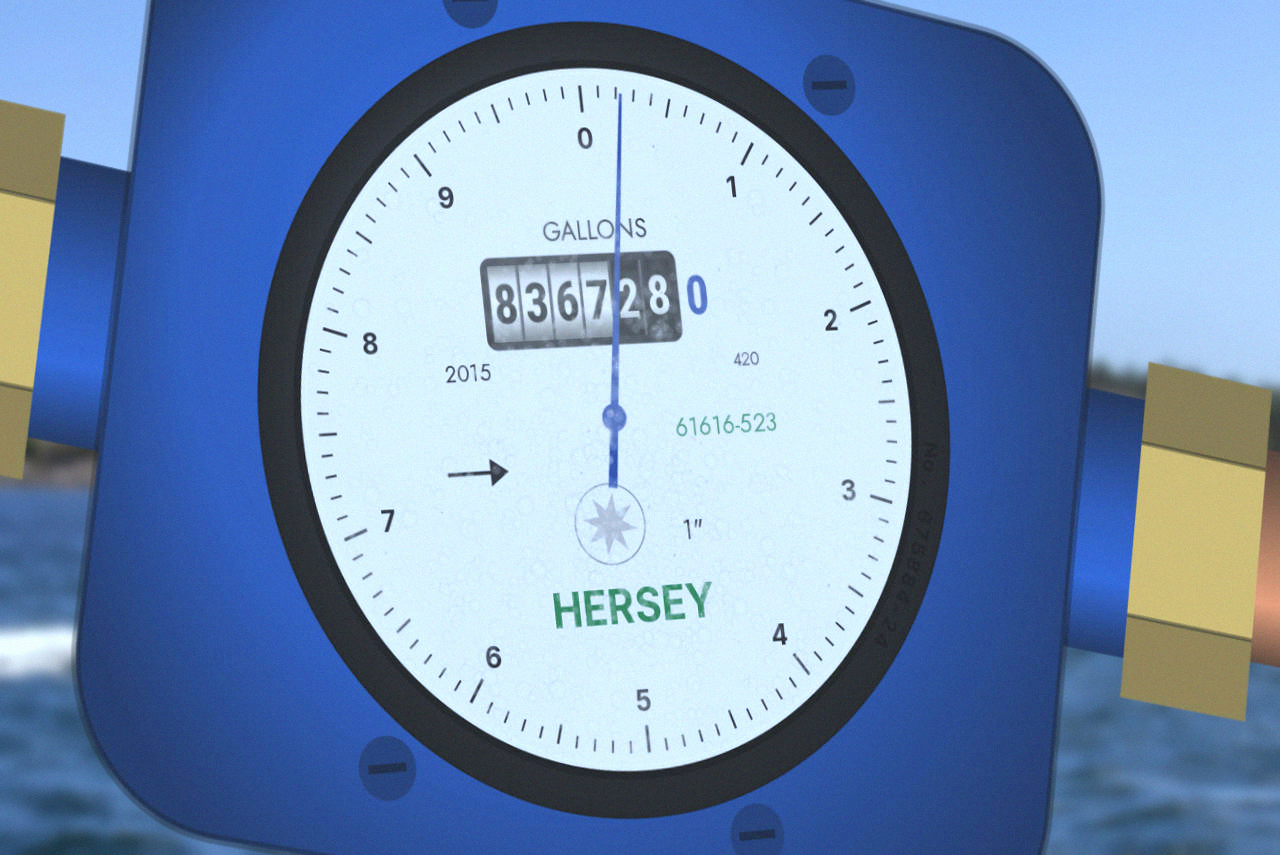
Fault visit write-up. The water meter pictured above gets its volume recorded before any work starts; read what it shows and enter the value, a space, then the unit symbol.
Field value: 8367280.2 gal
